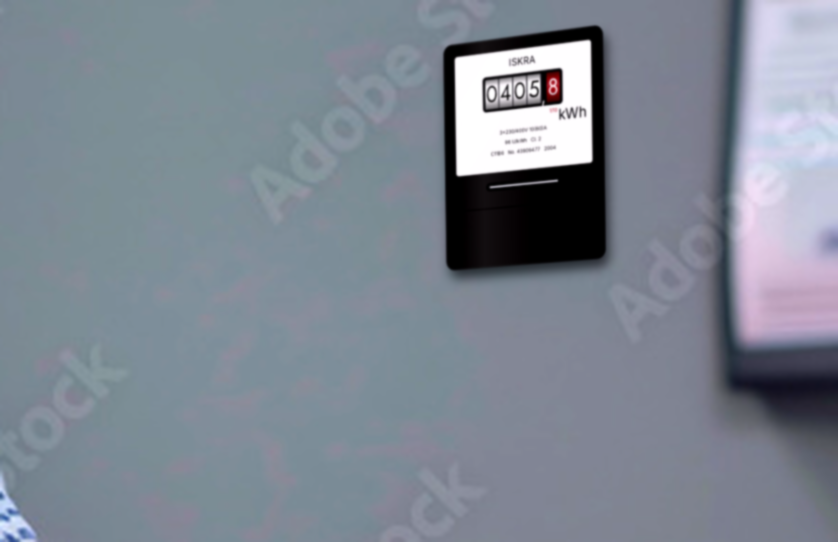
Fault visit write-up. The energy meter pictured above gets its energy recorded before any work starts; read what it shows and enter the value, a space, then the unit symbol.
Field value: 405.8 kWh
